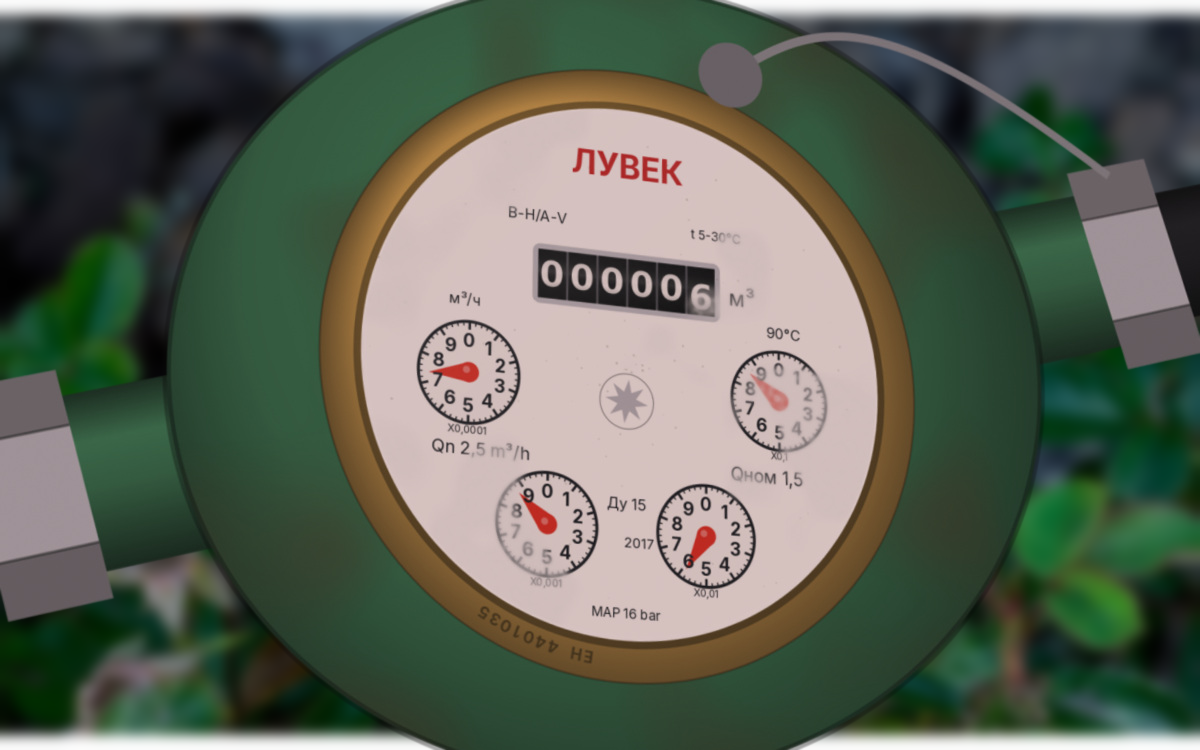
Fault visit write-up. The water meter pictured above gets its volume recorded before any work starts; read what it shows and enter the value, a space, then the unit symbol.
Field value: 5.8587 m³
